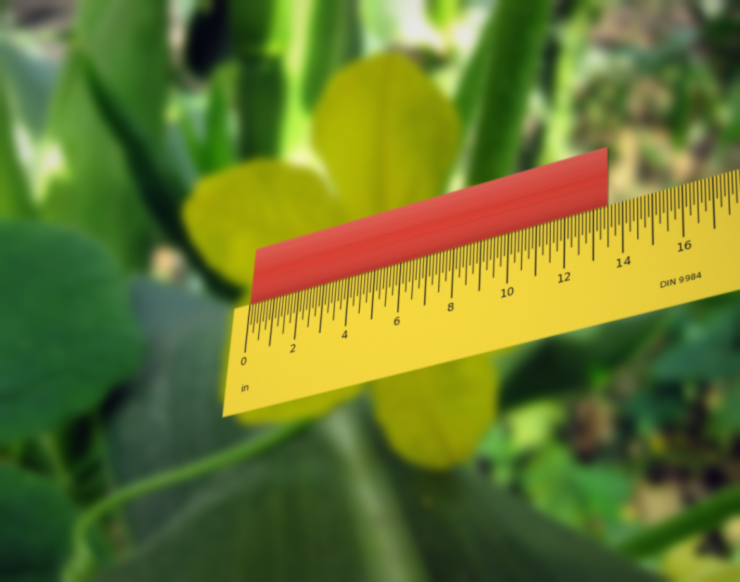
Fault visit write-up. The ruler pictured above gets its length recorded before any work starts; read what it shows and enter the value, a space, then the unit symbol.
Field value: 13.5 in
